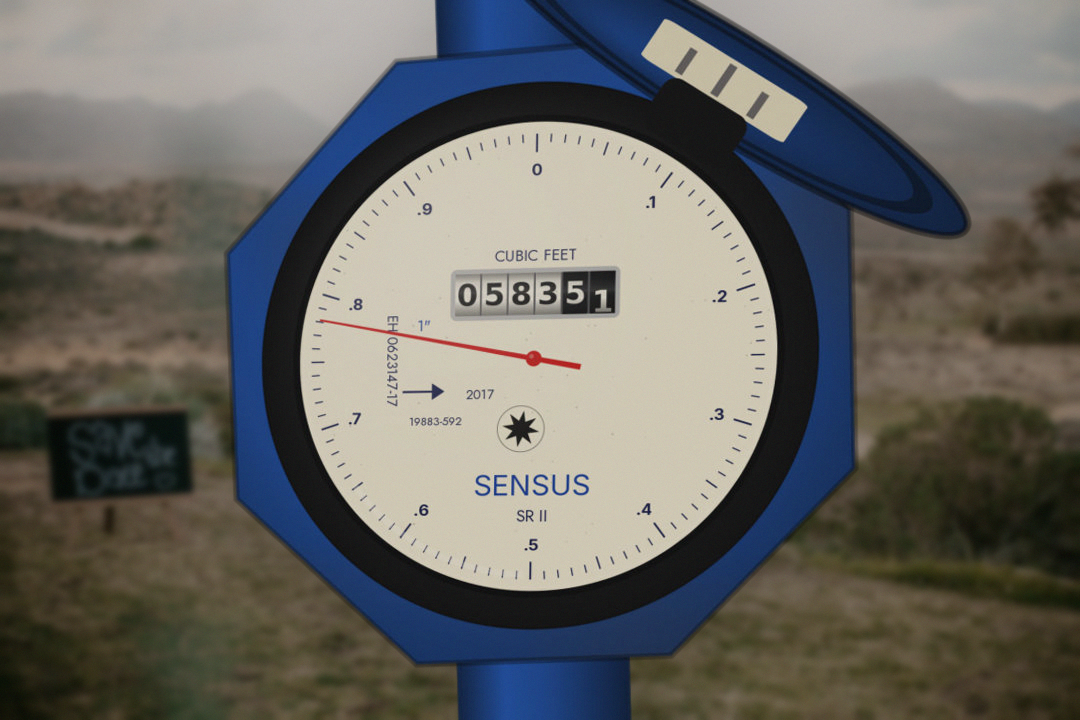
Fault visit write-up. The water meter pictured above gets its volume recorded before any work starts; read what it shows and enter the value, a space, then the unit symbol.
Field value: 58350.78 ft³
